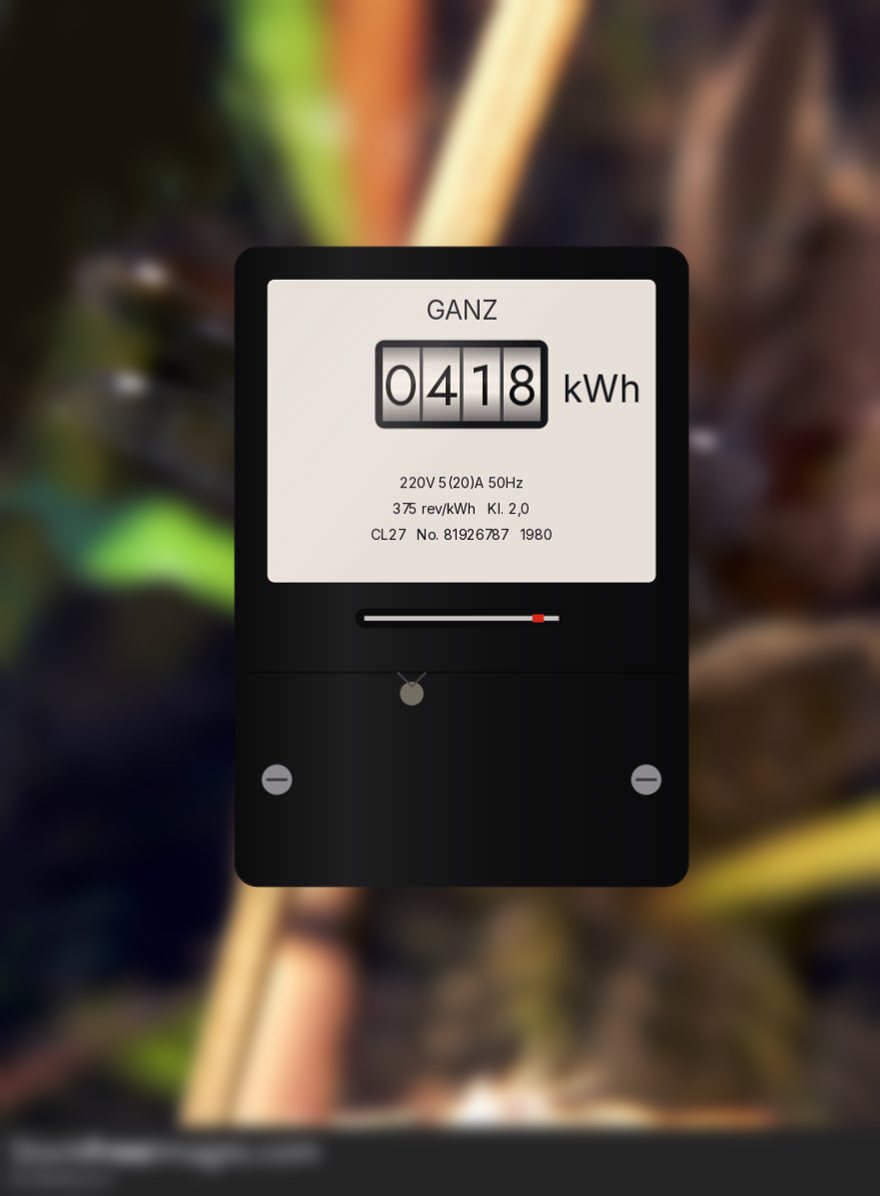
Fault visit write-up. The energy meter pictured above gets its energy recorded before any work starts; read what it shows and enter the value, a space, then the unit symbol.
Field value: 418 kWh
